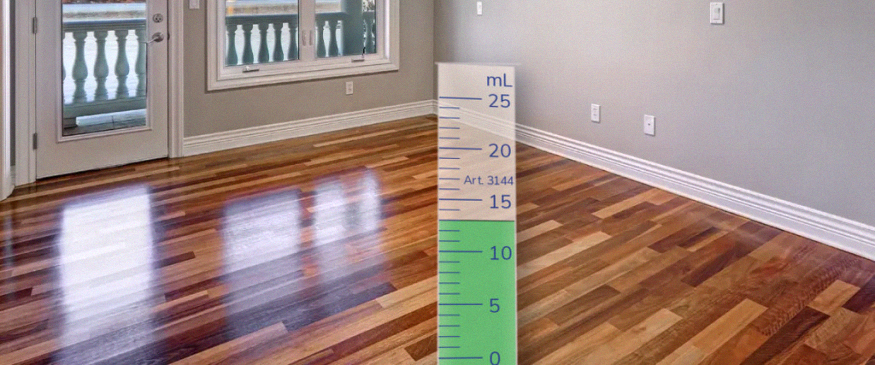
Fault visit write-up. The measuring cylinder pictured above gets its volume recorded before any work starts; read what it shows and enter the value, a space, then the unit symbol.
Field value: 13 mL
